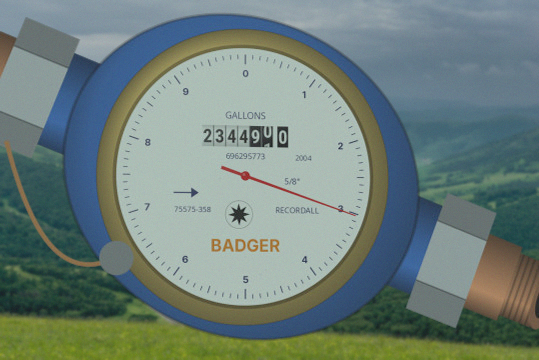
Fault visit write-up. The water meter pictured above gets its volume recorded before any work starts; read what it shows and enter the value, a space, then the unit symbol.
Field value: 2344903.0 gal
